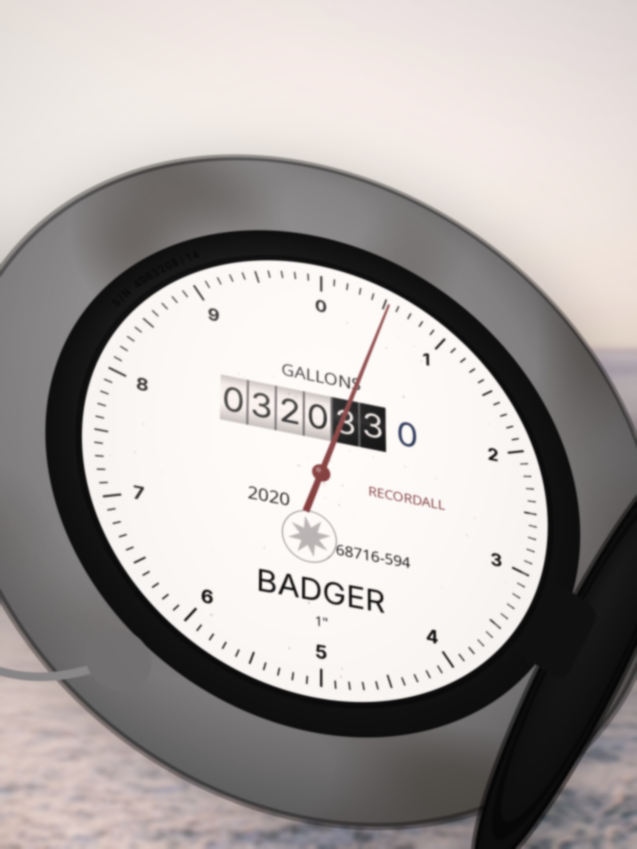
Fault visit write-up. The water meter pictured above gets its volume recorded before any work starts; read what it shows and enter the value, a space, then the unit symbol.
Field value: 320330.5 gal
